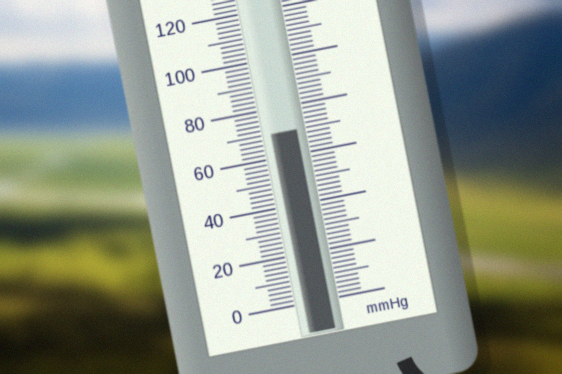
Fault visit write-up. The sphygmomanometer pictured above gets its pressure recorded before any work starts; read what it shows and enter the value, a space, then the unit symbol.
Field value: 70 mmHg
